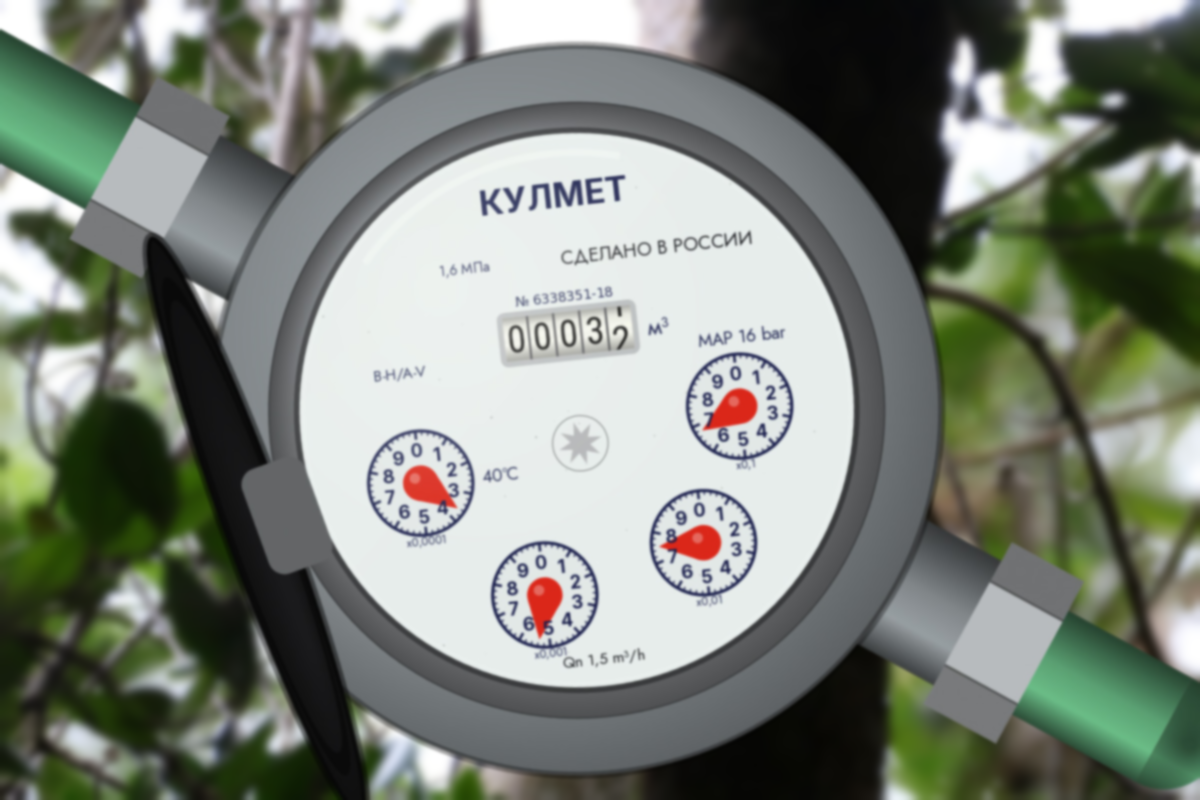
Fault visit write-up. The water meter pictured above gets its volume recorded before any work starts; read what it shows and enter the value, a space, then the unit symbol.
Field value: 31.6753 m³
